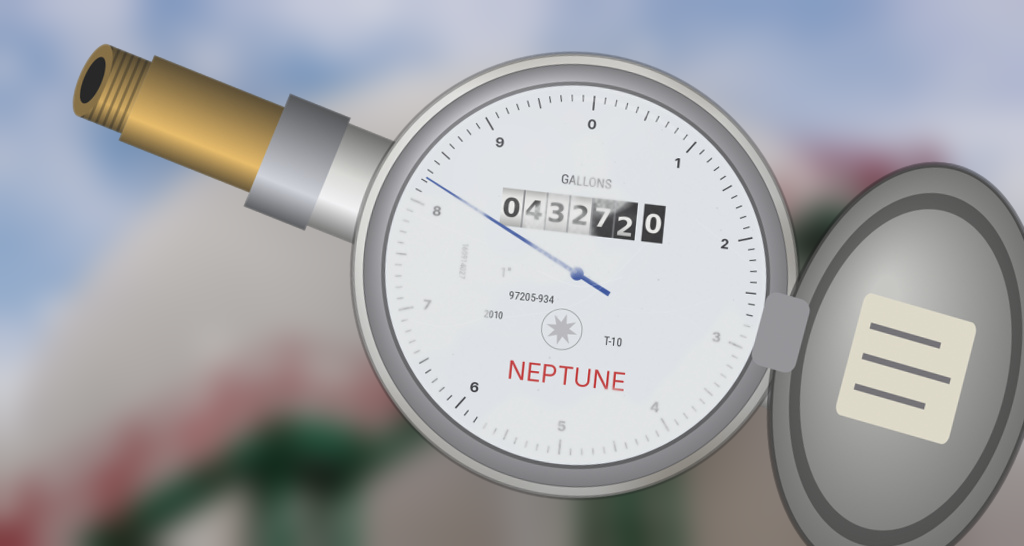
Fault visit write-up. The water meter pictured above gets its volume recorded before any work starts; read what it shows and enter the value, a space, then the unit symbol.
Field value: 432718.2 gal
